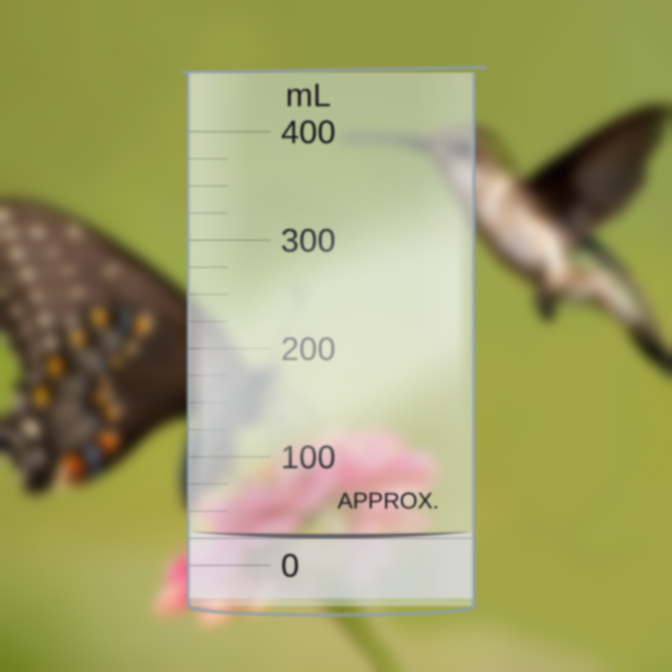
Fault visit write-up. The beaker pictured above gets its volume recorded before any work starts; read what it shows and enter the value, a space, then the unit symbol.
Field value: 25 mL
